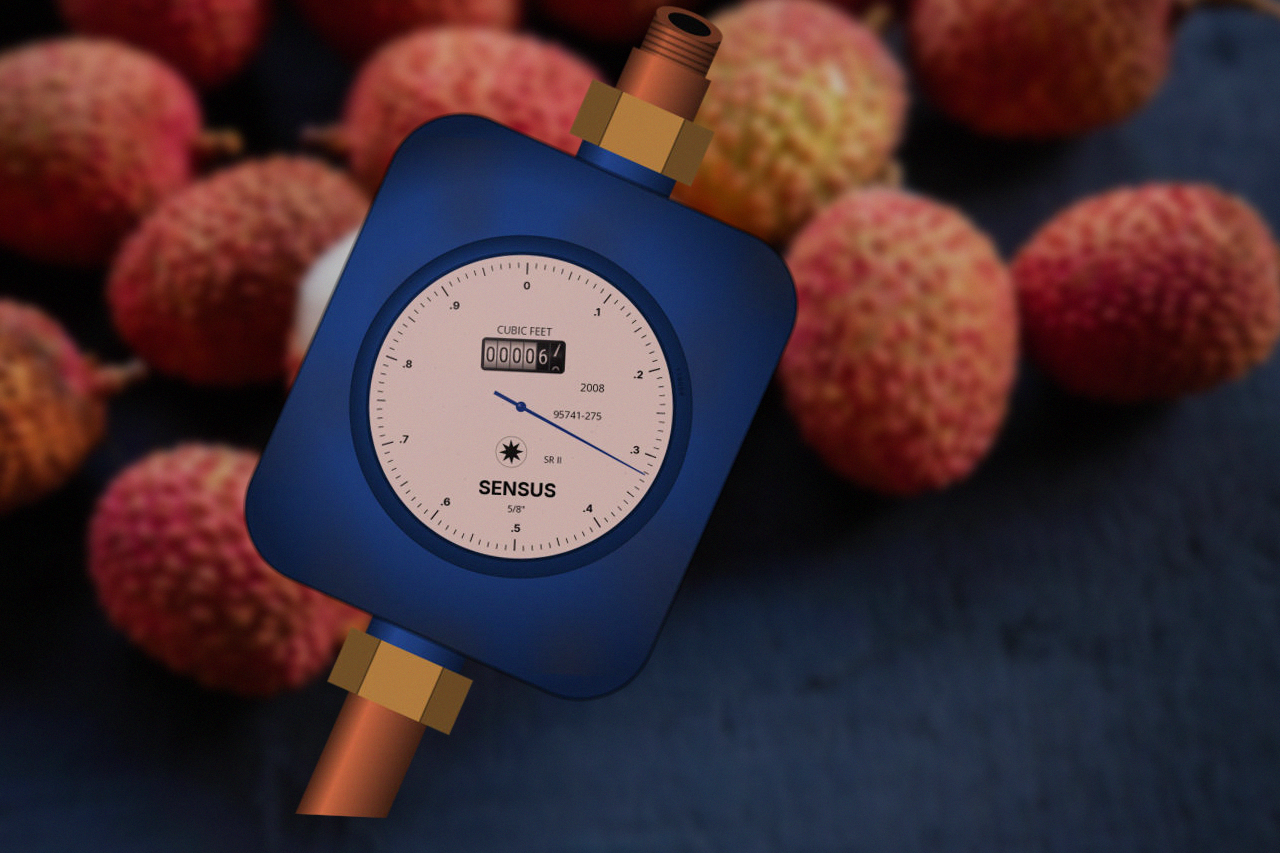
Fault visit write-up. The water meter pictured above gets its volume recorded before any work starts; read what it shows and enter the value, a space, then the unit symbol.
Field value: 67.32 ft³
